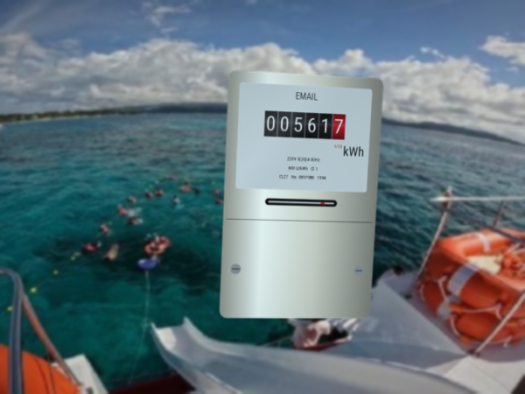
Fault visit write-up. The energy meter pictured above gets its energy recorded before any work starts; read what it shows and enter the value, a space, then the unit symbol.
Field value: 561.7 kWh
